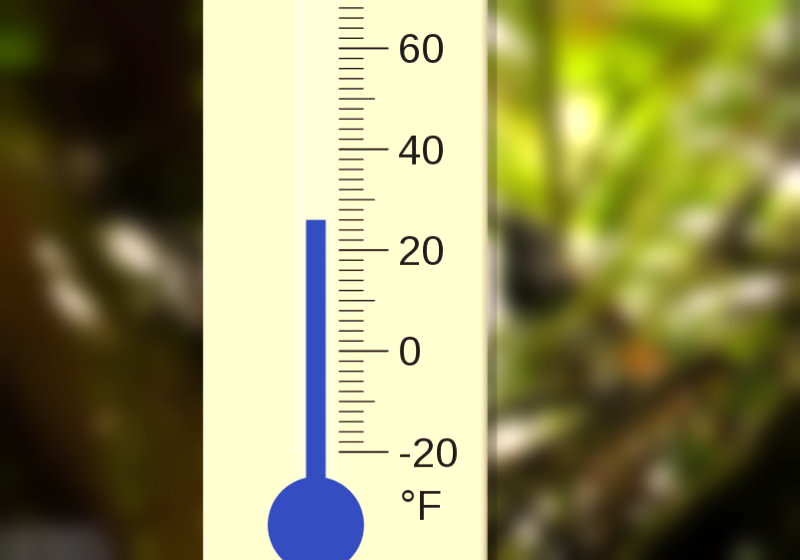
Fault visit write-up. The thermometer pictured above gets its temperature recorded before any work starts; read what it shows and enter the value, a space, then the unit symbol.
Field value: 26 °F
